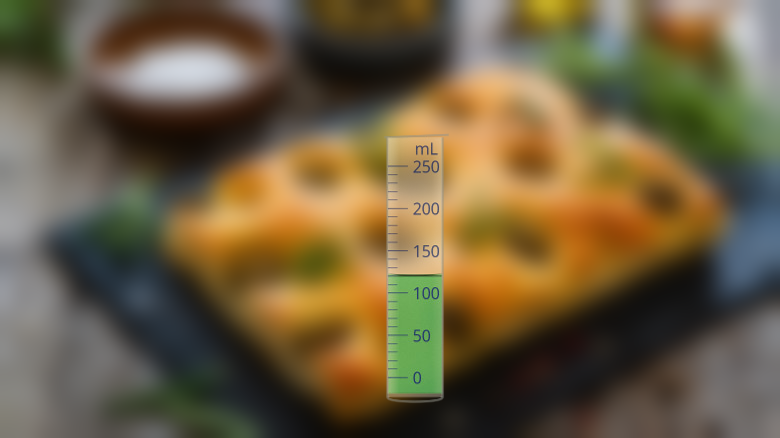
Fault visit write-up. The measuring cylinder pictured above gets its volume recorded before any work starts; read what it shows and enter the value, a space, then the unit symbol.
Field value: 120 mL
